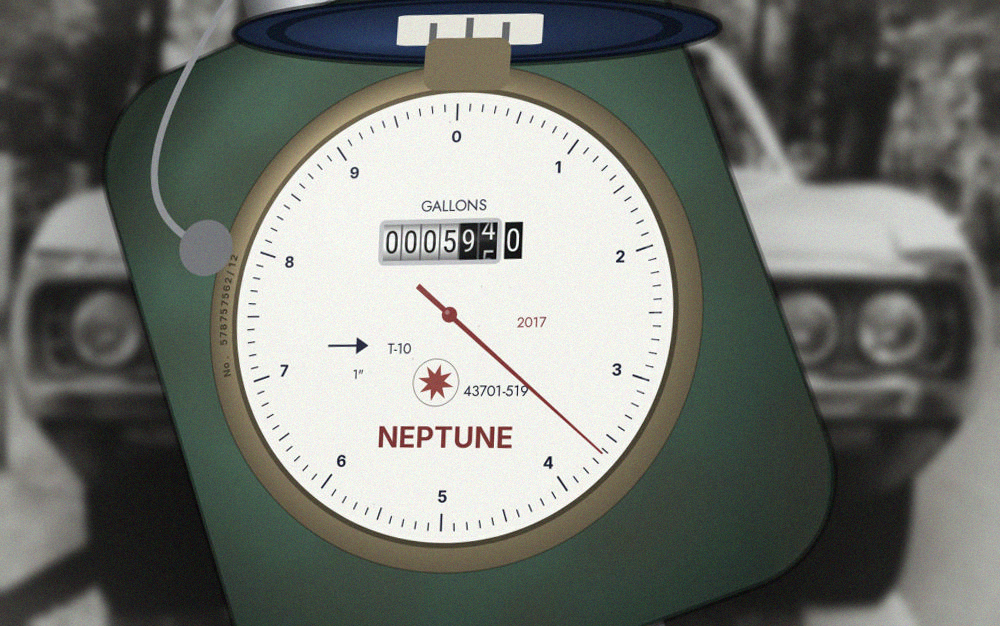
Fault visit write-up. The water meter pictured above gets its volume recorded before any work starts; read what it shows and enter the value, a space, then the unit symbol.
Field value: 5943.6 gal
